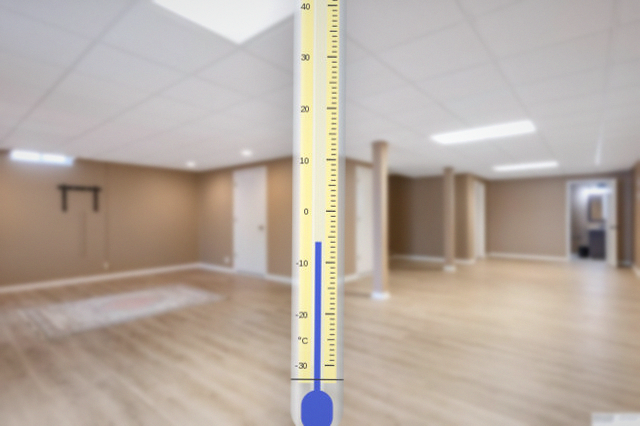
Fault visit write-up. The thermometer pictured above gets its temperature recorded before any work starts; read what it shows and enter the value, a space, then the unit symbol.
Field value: -6 °C
